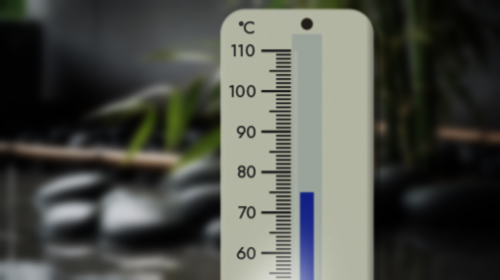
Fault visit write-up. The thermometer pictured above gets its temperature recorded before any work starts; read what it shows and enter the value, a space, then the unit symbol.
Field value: 75 °C
